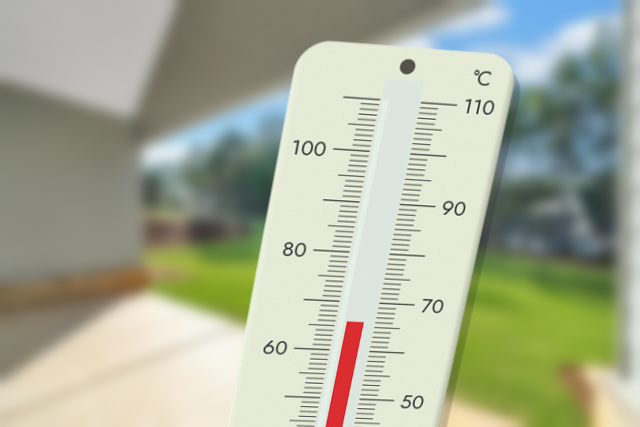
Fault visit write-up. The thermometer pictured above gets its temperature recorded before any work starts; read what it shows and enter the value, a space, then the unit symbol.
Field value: 66 °C
